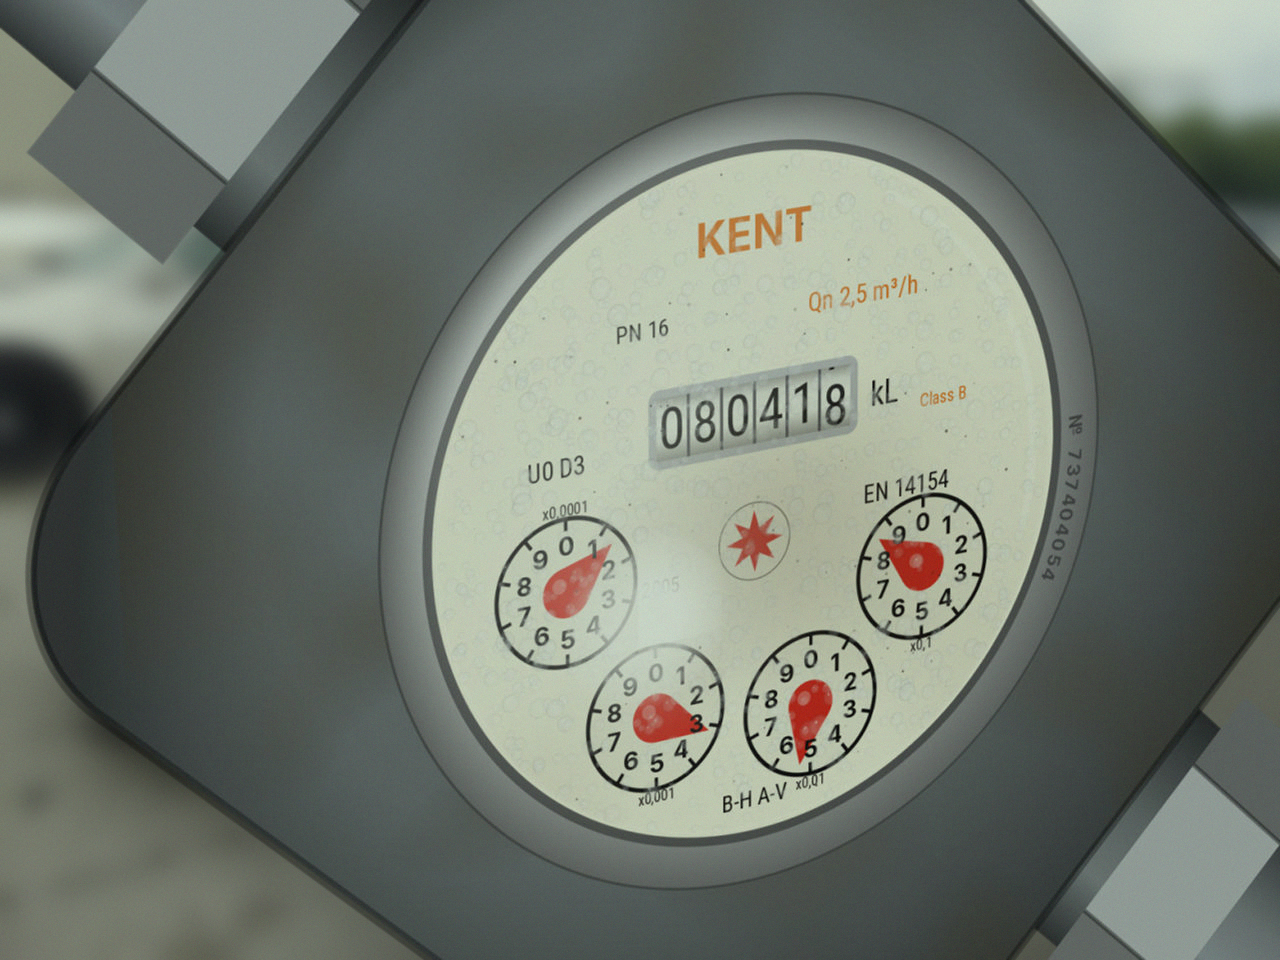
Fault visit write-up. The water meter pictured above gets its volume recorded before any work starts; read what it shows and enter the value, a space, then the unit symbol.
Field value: 80417.8531 kL
